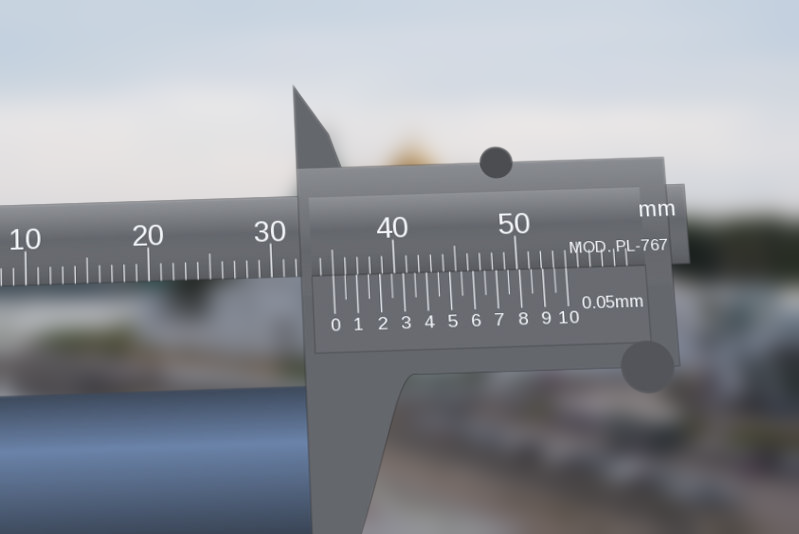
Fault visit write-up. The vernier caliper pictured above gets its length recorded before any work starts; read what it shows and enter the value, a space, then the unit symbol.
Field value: 35.0 mm
